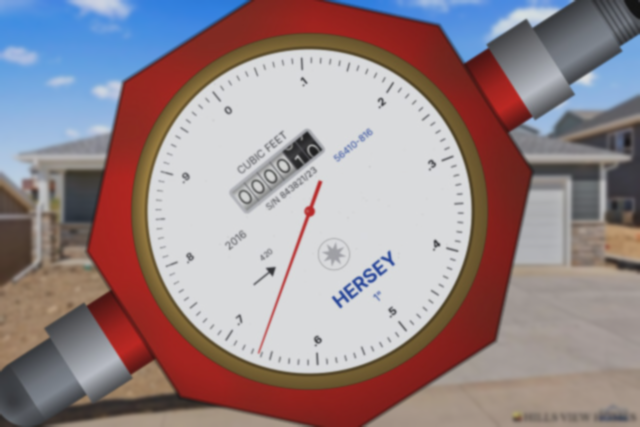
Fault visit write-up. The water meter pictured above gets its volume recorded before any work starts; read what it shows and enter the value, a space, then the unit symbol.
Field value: 9.66 ft³
